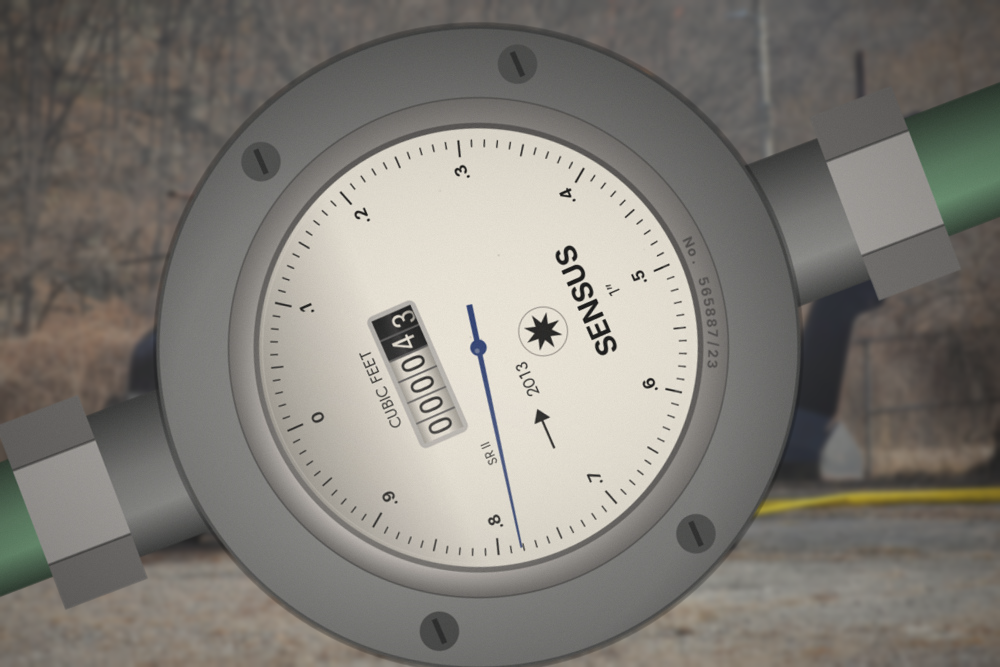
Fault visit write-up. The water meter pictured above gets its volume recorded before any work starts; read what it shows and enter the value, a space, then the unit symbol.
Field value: 42.78 ft³
